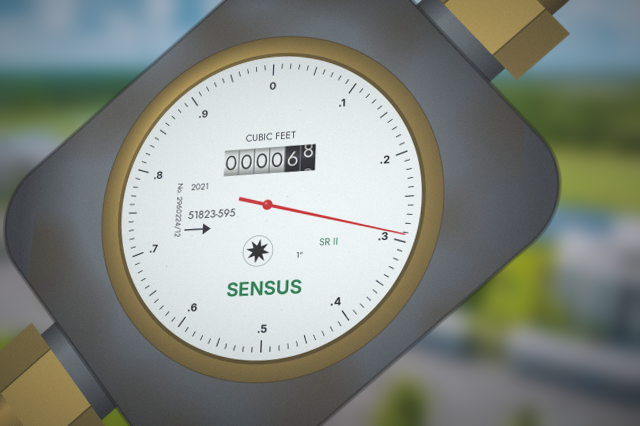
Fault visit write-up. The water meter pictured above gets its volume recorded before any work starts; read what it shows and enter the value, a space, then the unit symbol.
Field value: 68.29 ft³
